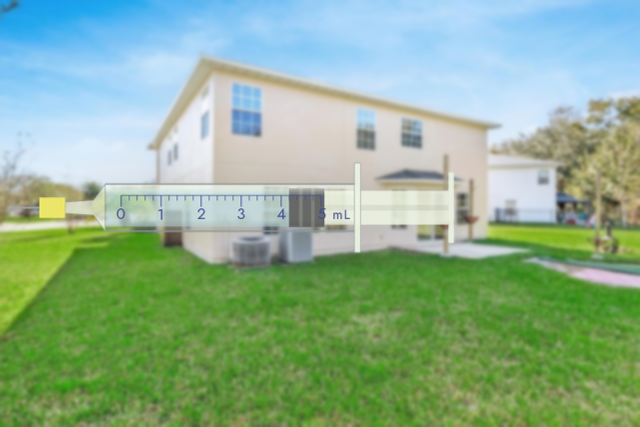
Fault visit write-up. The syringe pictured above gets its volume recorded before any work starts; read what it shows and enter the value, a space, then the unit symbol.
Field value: 4.2 mL
